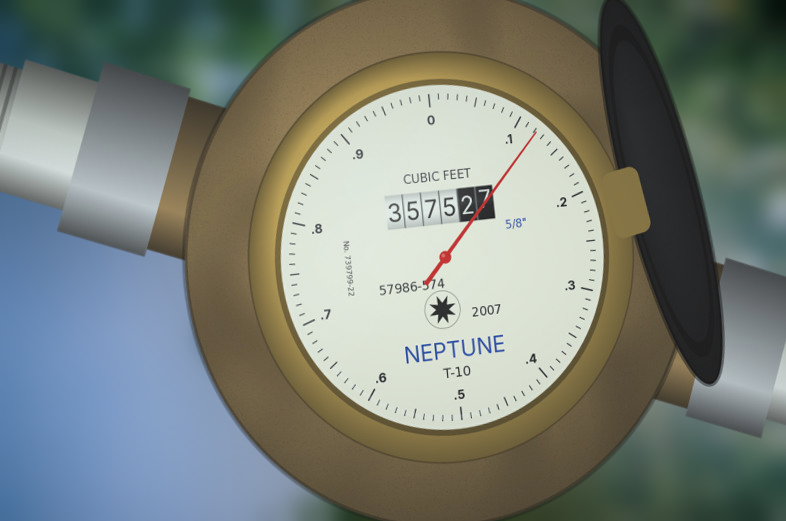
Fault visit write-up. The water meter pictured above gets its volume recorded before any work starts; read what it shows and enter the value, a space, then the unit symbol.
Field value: 357527.12 ft³
